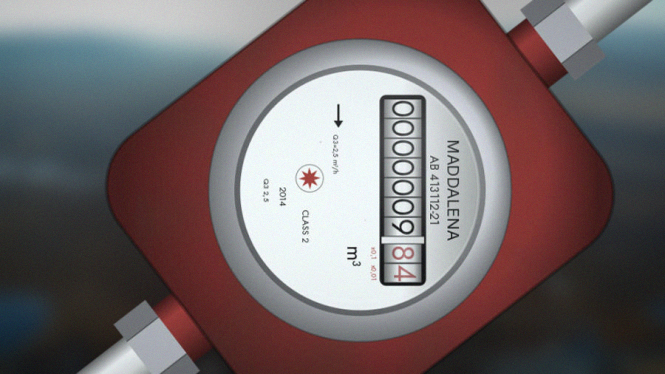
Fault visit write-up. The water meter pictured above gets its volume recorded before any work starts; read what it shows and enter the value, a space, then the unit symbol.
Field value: 9.84 m³
